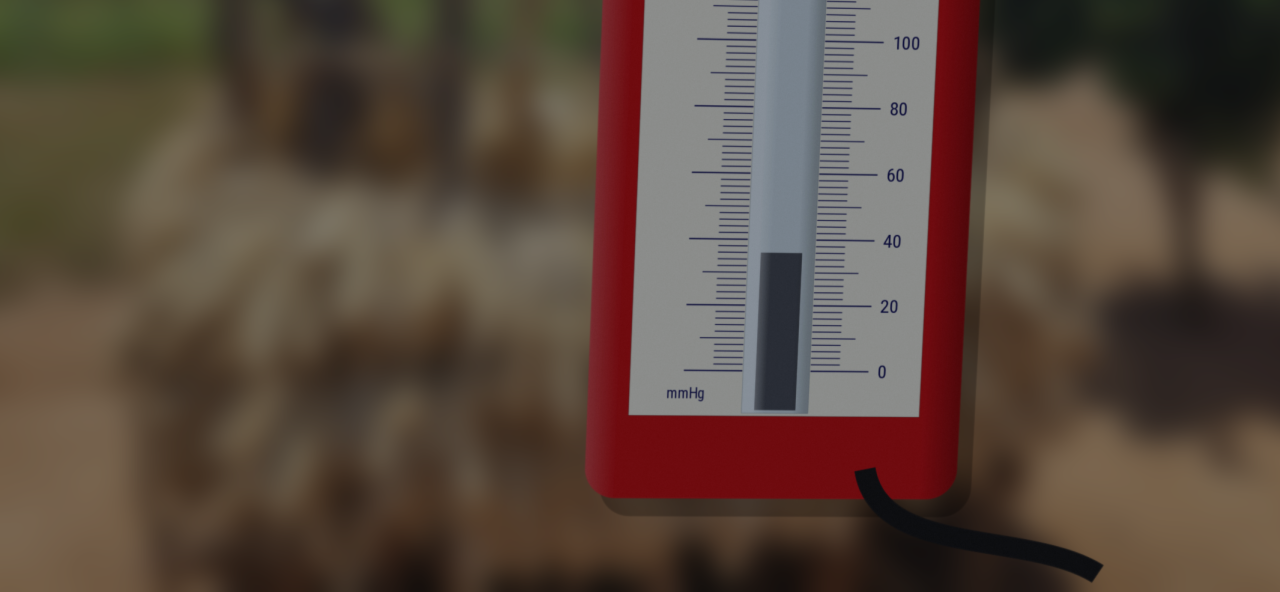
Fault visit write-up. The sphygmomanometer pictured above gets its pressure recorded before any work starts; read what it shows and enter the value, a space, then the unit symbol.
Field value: 36 mmHg
